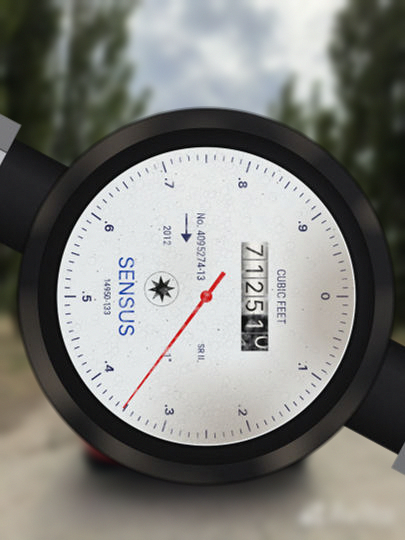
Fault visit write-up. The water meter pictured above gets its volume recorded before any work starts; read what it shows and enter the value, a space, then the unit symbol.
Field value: 712510.35 ft³
